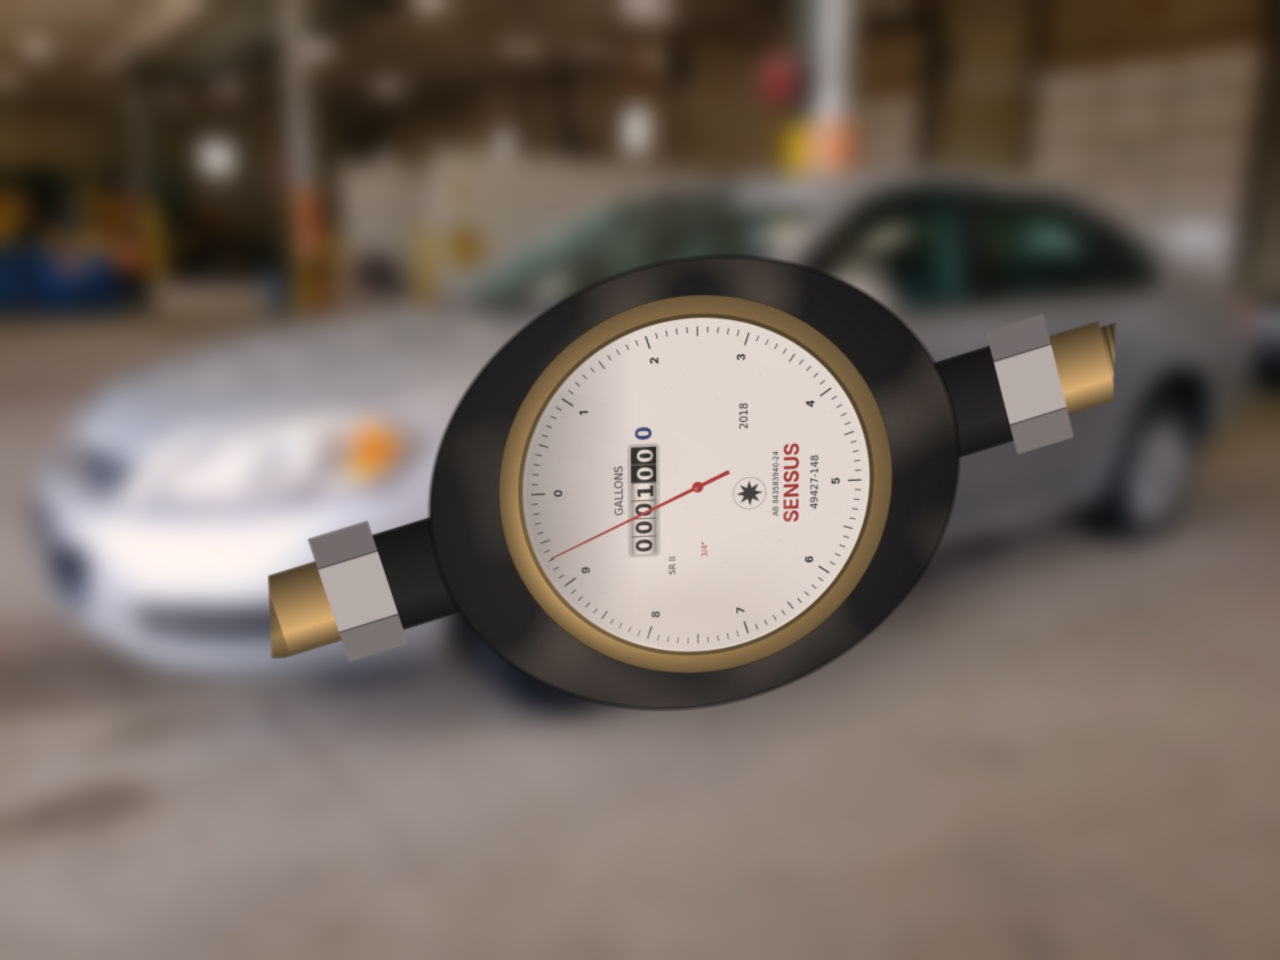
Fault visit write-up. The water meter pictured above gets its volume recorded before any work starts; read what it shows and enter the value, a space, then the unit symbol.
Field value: 999.3 gal
